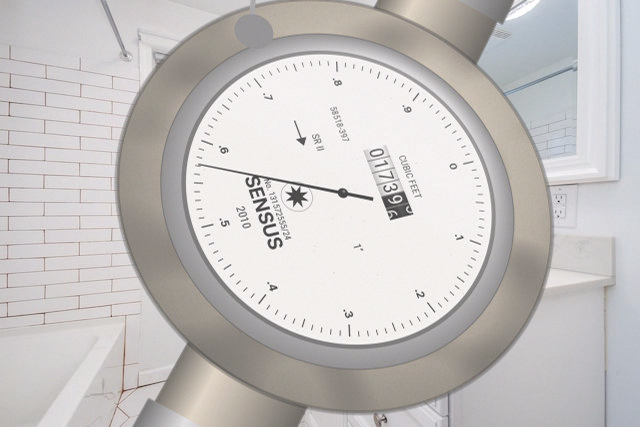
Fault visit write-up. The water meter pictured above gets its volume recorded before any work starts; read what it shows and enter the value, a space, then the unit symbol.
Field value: 17395.57 ft³
